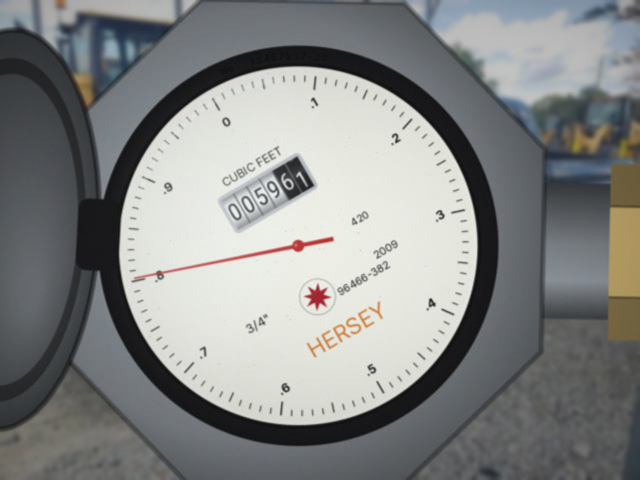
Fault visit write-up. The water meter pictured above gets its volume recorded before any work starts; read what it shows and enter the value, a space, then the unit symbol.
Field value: 5960.80 ft³
